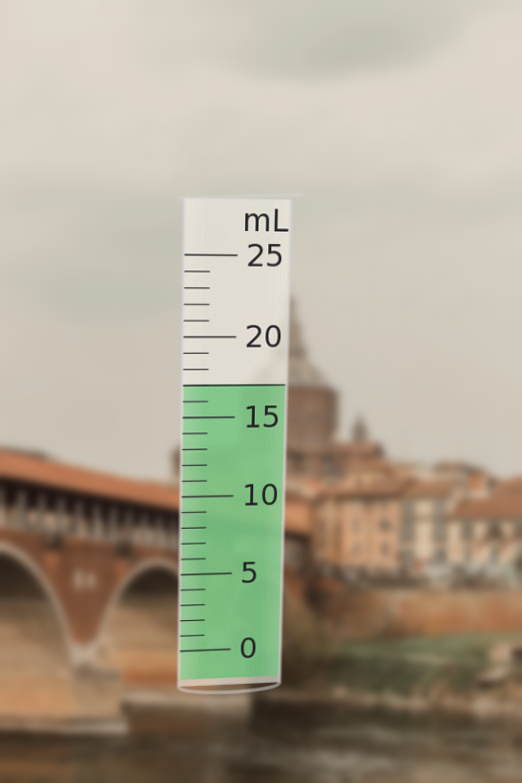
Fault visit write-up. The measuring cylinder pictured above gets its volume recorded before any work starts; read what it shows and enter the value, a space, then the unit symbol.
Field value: 17 mL
